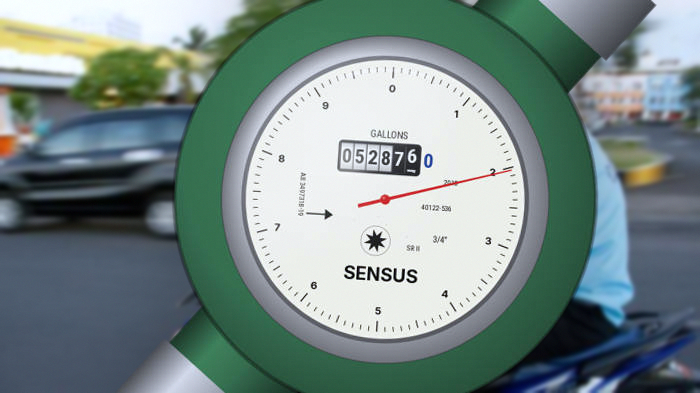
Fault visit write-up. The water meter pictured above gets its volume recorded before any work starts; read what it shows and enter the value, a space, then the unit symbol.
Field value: 528762.0 gal
